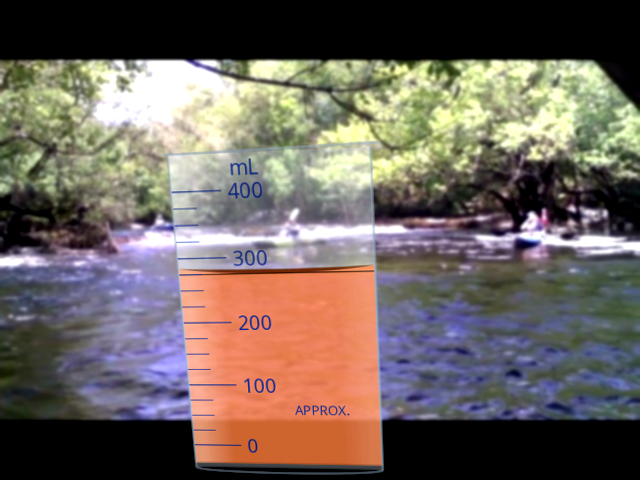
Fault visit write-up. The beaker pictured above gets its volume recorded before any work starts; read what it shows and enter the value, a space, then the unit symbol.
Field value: 275 mL
